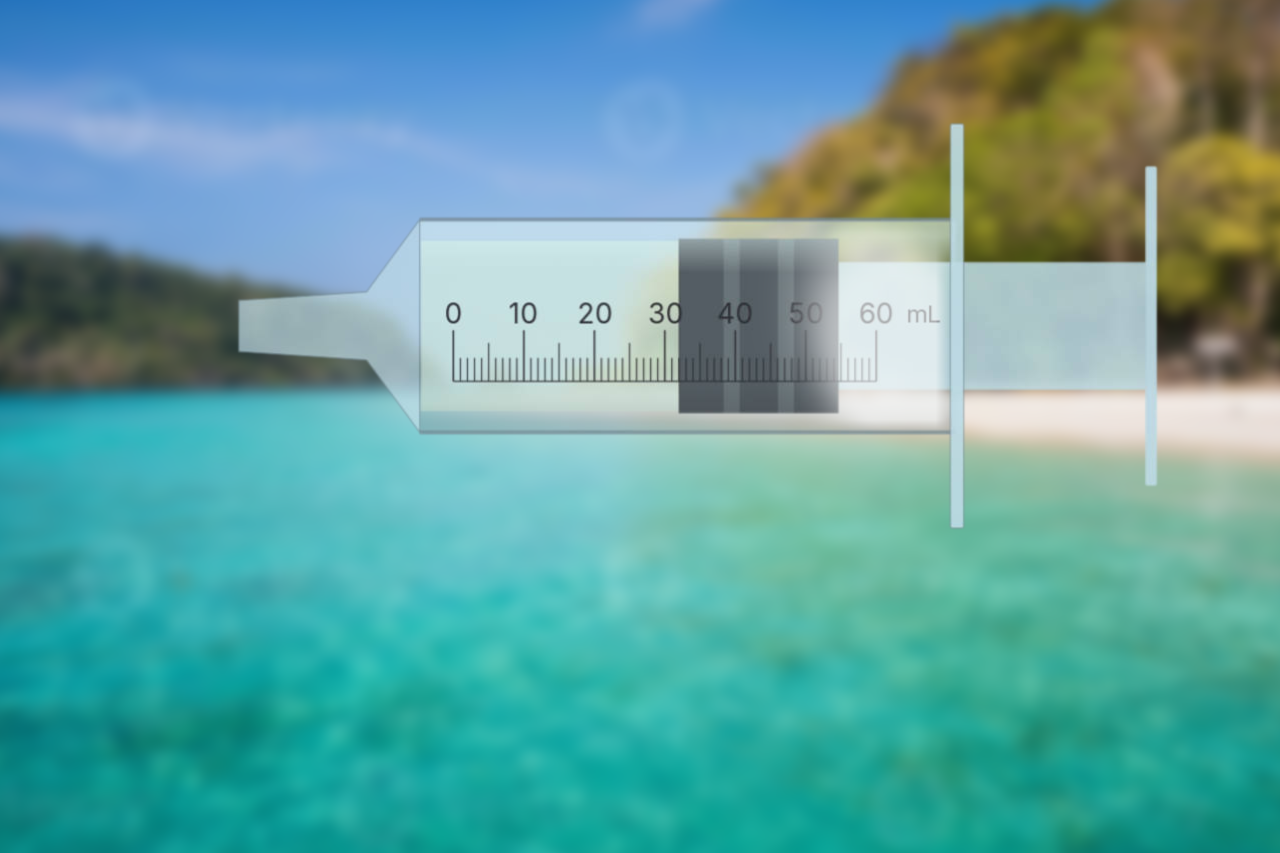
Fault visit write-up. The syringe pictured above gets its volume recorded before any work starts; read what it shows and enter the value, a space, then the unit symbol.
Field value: 32 mL
